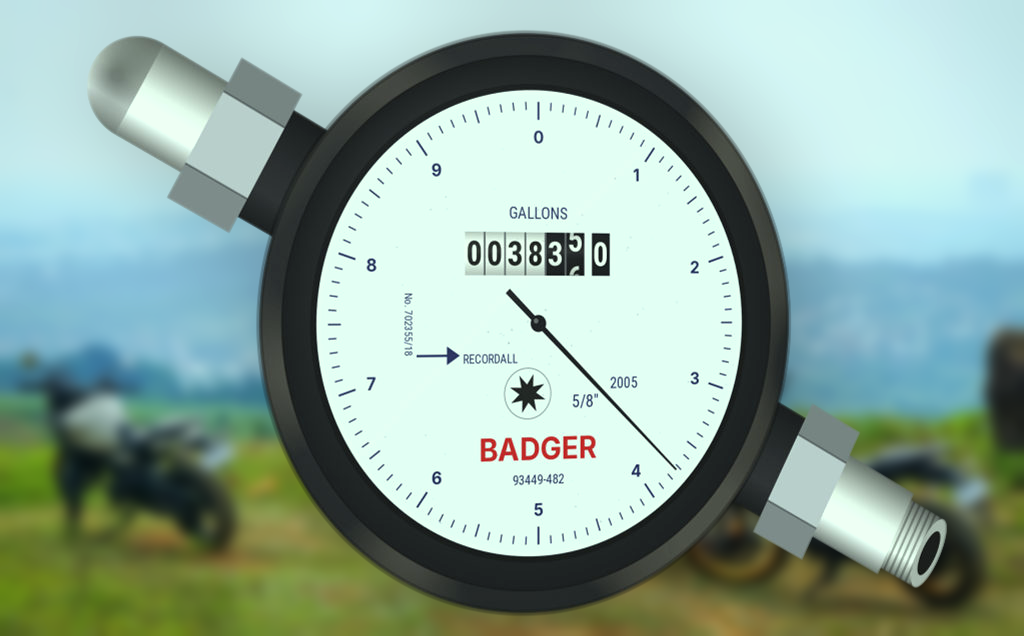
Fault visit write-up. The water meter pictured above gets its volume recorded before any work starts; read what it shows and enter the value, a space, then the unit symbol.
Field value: 38353.7 gal
